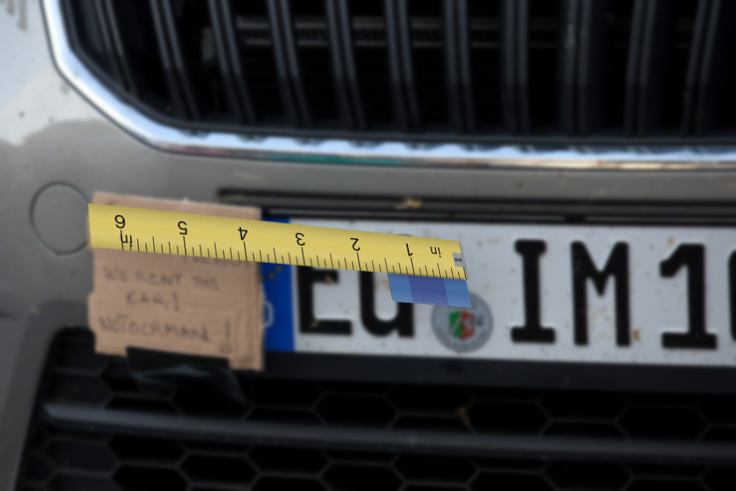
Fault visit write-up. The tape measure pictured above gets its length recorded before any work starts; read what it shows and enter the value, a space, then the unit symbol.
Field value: 1.5 in
